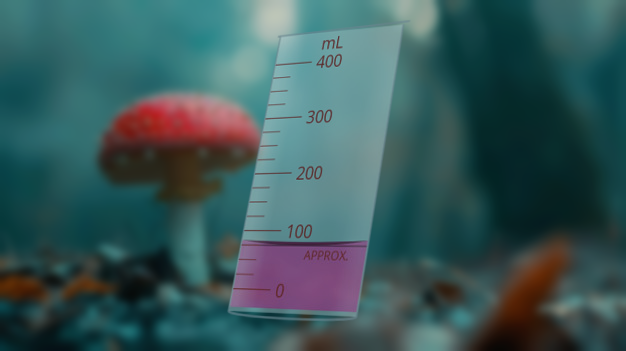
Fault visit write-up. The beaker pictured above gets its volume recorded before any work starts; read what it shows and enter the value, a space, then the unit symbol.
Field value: 75 mL
